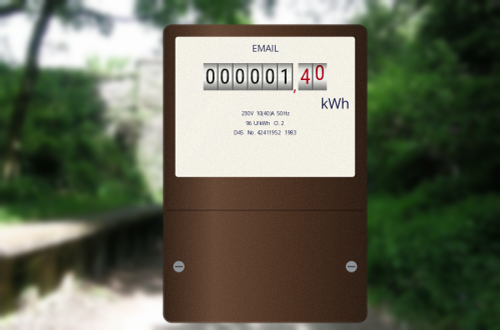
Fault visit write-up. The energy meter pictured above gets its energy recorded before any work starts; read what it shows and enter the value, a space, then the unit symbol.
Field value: 1.40 kWh
